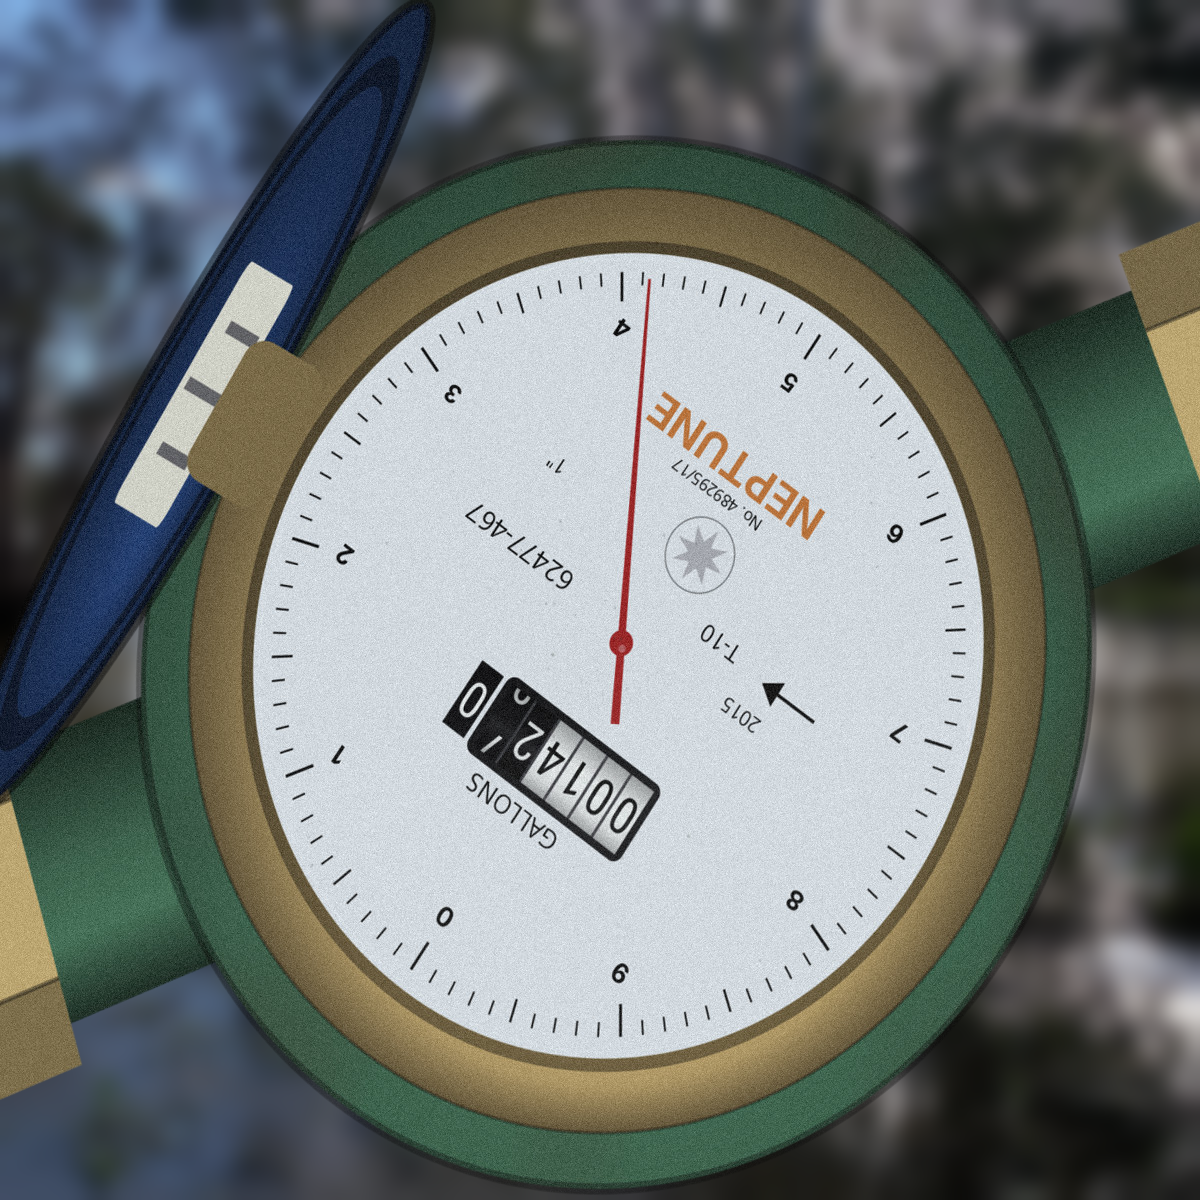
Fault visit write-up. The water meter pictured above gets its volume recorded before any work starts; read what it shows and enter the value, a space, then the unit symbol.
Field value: 14274.1 gal
